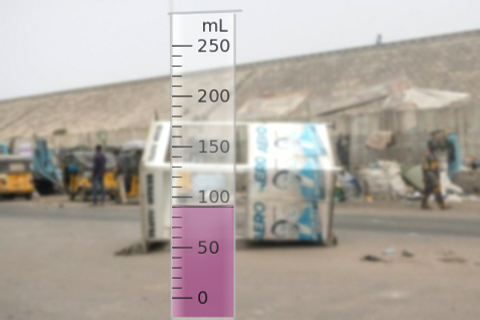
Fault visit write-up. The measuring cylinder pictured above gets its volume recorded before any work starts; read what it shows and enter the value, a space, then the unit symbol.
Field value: 90 mL
